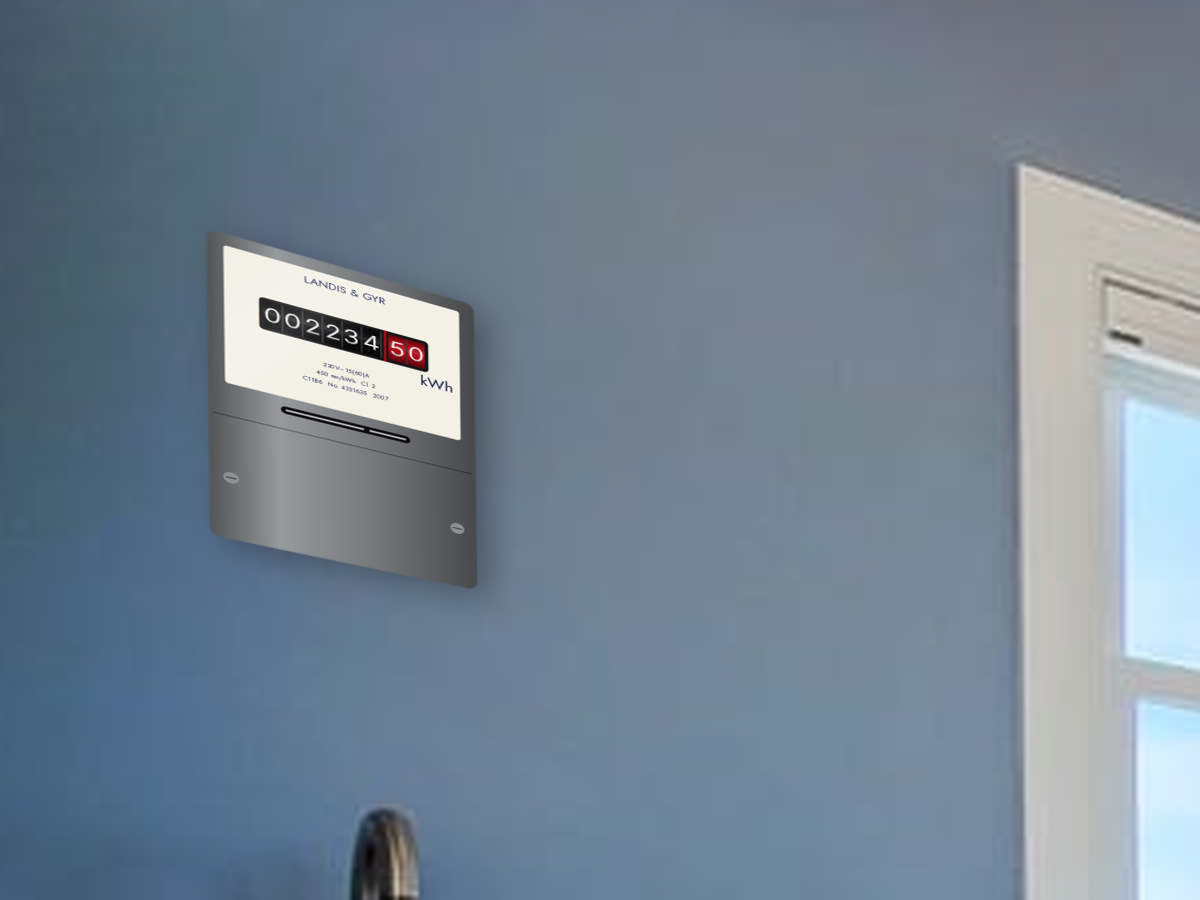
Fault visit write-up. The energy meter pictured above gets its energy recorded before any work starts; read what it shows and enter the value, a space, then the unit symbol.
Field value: 2234.50 kWh
